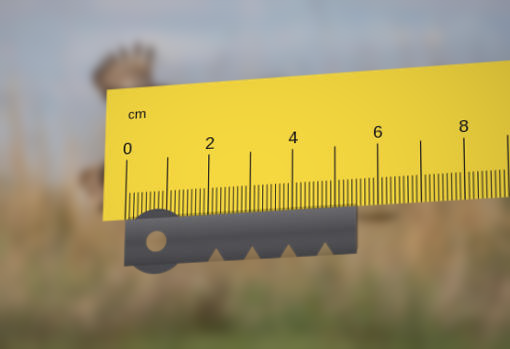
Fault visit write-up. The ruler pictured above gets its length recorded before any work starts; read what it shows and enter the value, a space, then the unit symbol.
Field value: 5.5 cm
